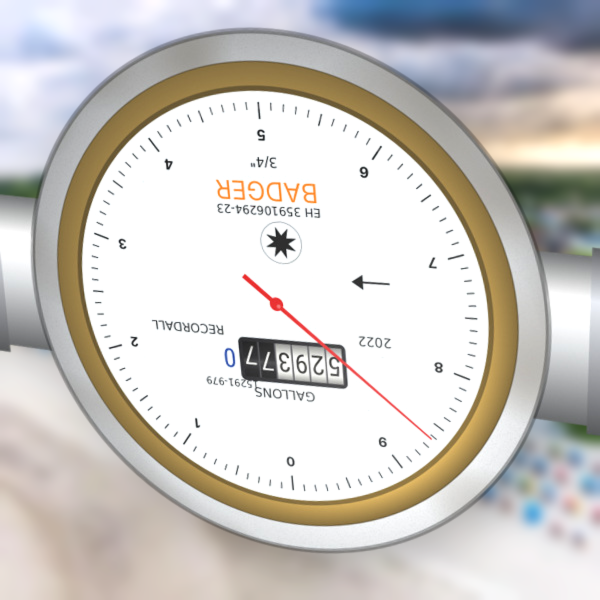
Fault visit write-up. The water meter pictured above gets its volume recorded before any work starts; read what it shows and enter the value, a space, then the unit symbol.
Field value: 5293768.6 gal
